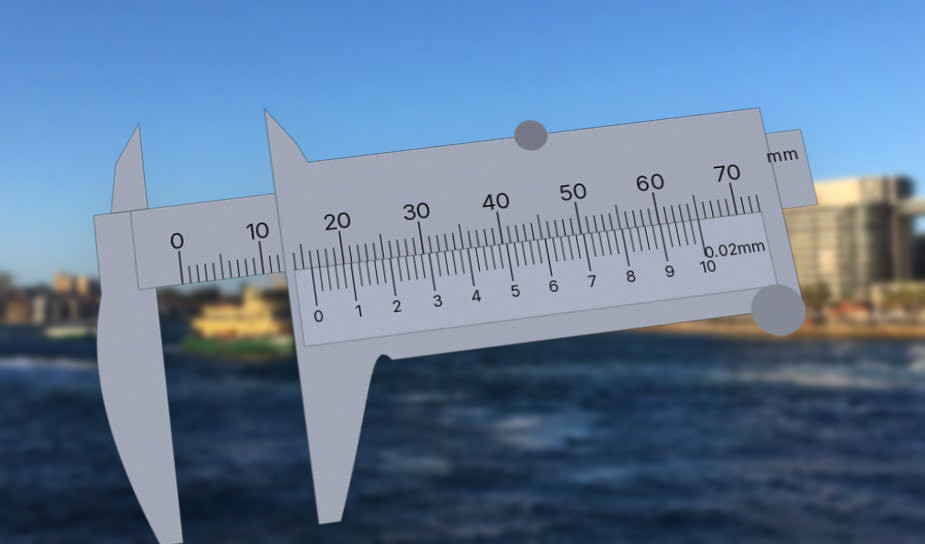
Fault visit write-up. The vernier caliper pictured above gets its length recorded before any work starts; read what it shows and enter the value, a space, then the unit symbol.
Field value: 16.0 mm
